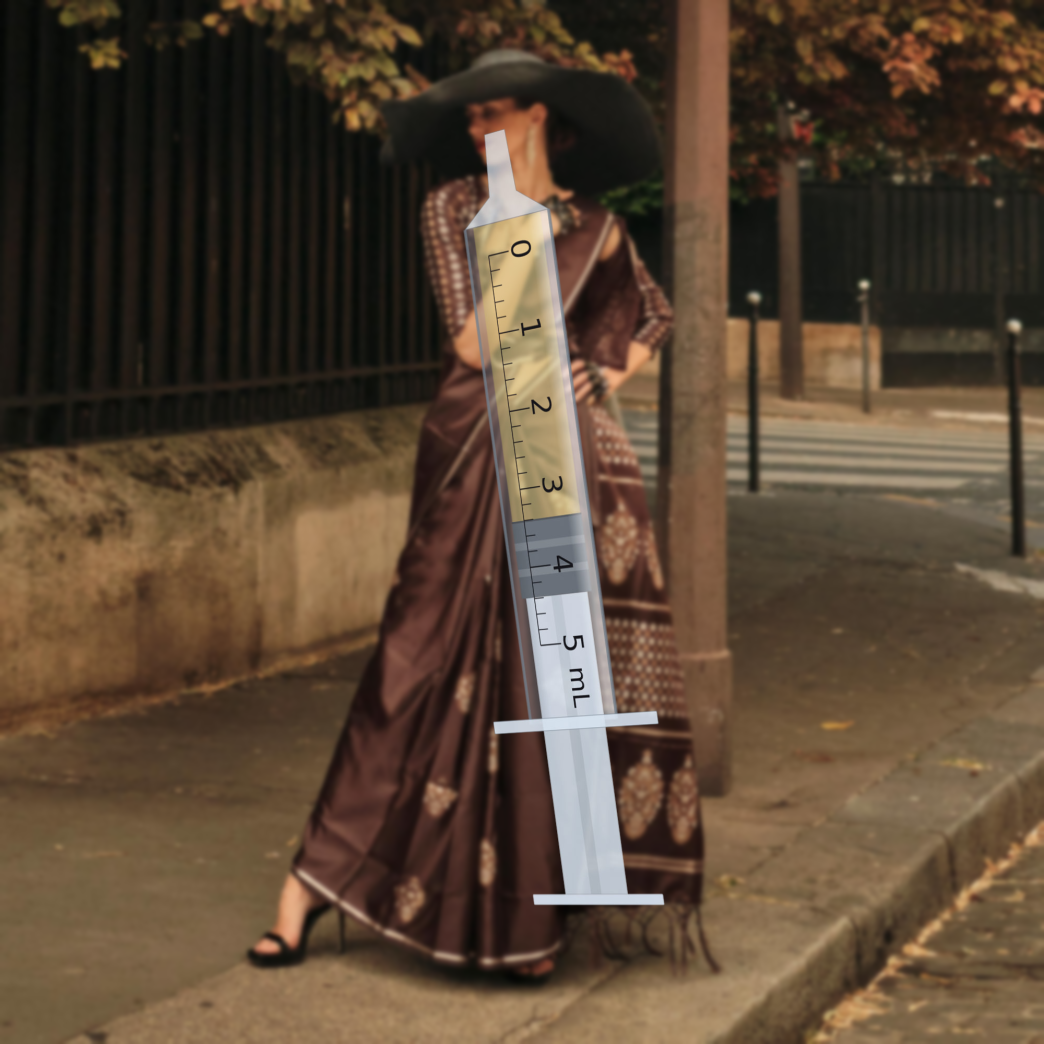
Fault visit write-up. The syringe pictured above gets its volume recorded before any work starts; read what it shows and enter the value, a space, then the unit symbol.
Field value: 3.4 mL
